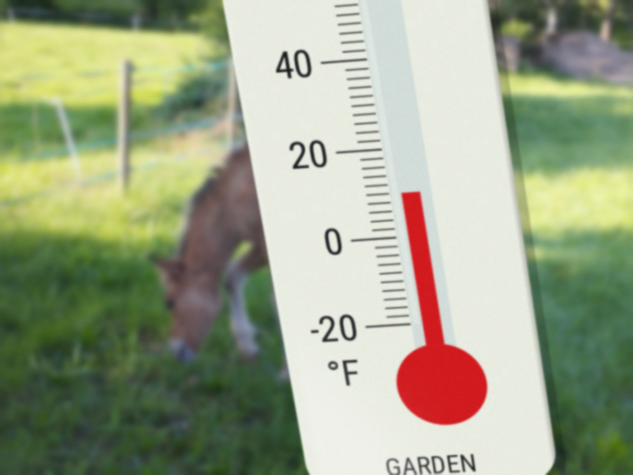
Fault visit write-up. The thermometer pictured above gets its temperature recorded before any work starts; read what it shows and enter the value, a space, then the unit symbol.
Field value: 10 °F
